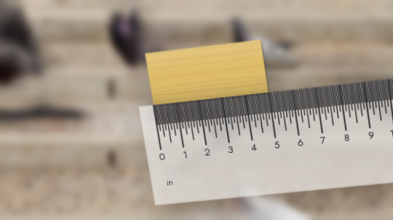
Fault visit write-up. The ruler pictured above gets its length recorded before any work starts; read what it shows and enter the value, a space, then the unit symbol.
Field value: 5 in
